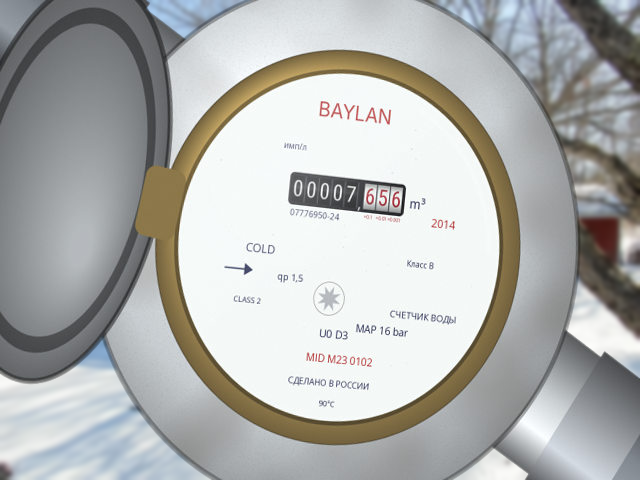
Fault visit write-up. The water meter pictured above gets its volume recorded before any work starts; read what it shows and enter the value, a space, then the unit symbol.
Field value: 7.656 m³
